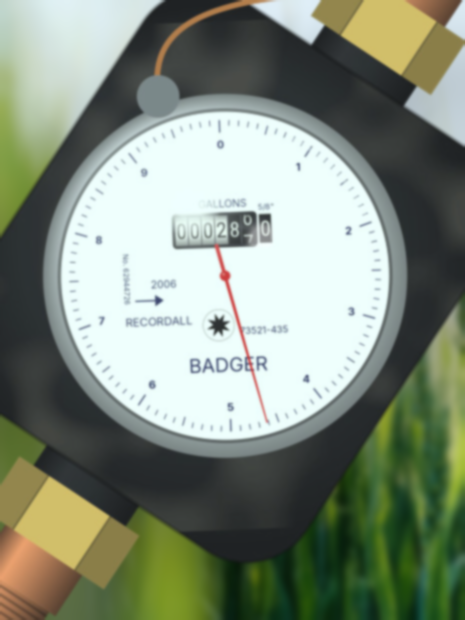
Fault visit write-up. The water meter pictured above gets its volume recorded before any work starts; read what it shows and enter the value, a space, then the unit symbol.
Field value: 2864.6 gal
